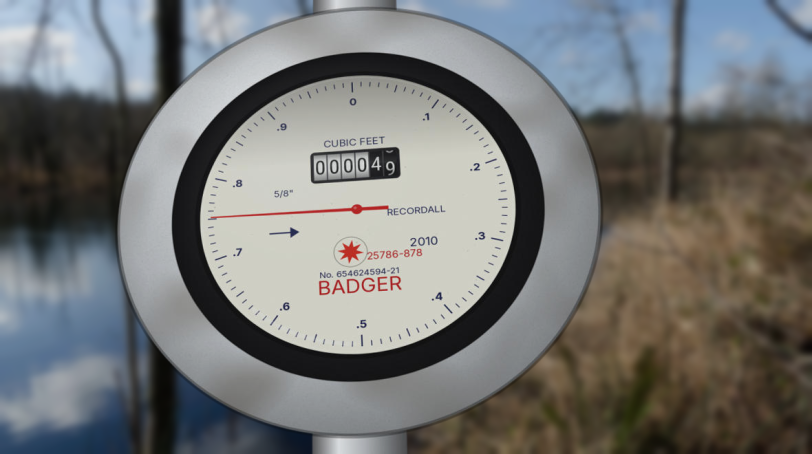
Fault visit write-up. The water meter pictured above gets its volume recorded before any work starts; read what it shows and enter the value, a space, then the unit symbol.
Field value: 48.75 ft³
